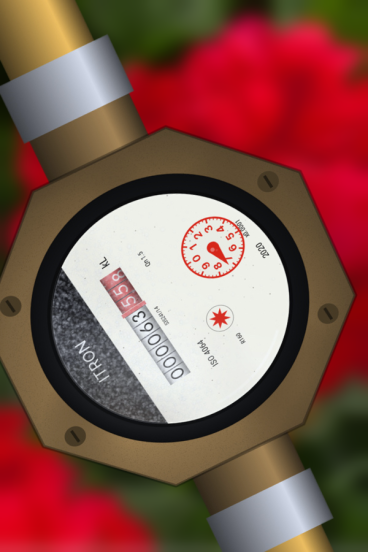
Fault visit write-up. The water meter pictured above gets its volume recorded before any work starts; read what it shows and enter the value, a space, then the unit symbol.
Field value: 63.5577 kL
